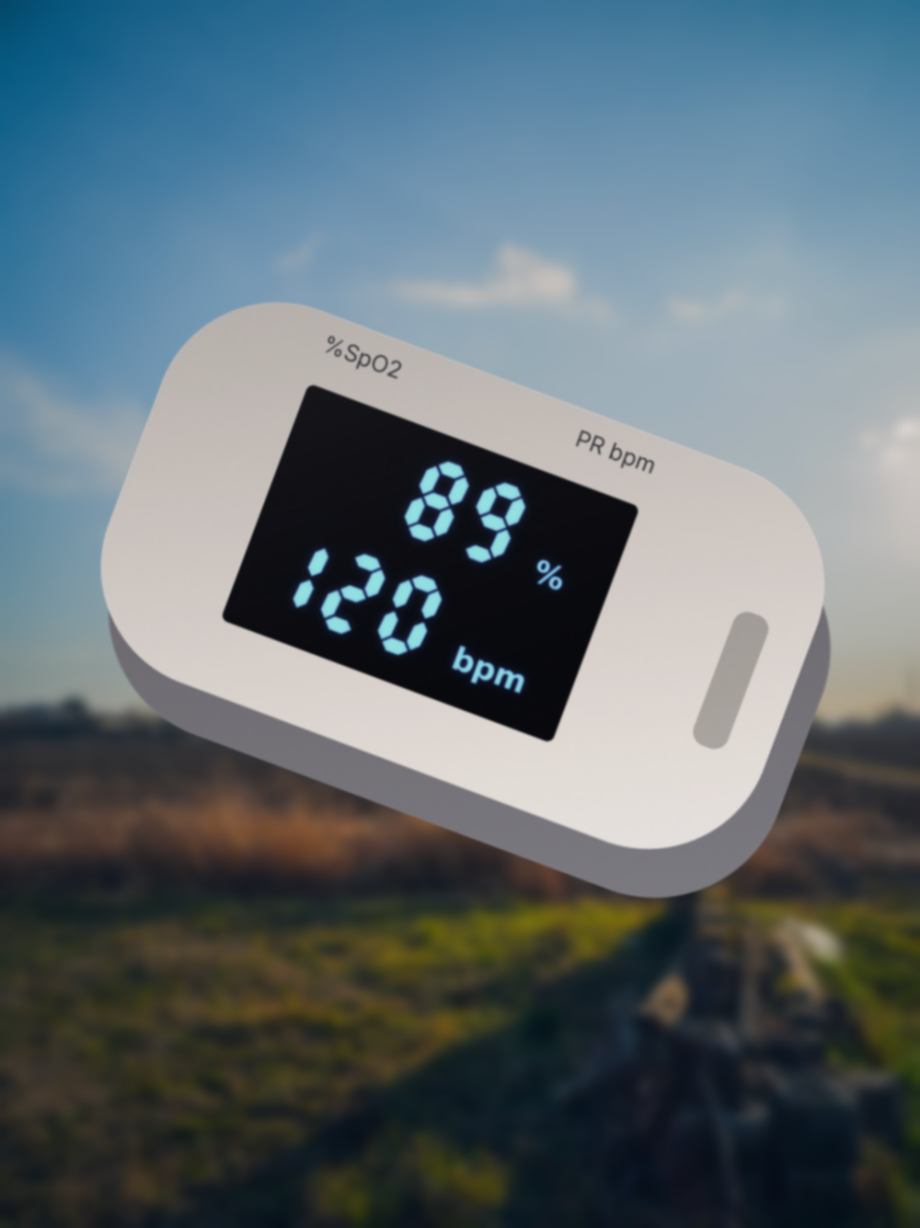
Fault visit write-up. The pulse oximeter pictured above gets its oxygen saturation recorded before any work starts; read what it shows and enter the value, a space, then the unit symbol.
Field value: 89 %
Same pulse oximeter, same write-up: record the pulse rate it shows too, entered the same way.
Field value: 120 bpm
